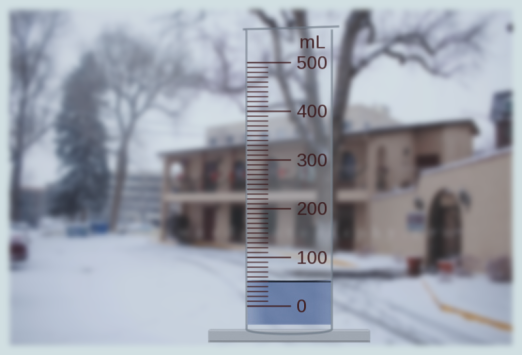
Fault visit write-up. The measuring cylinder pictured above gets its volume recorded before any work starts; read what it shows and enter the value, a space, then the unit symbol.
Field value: 50 mL
